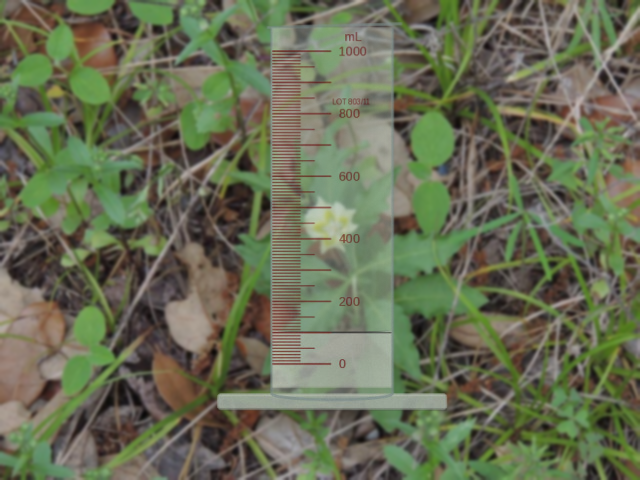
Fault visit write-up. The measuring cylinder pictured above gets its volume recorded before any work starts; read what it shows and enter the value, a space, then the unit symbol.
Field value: 100 mL
